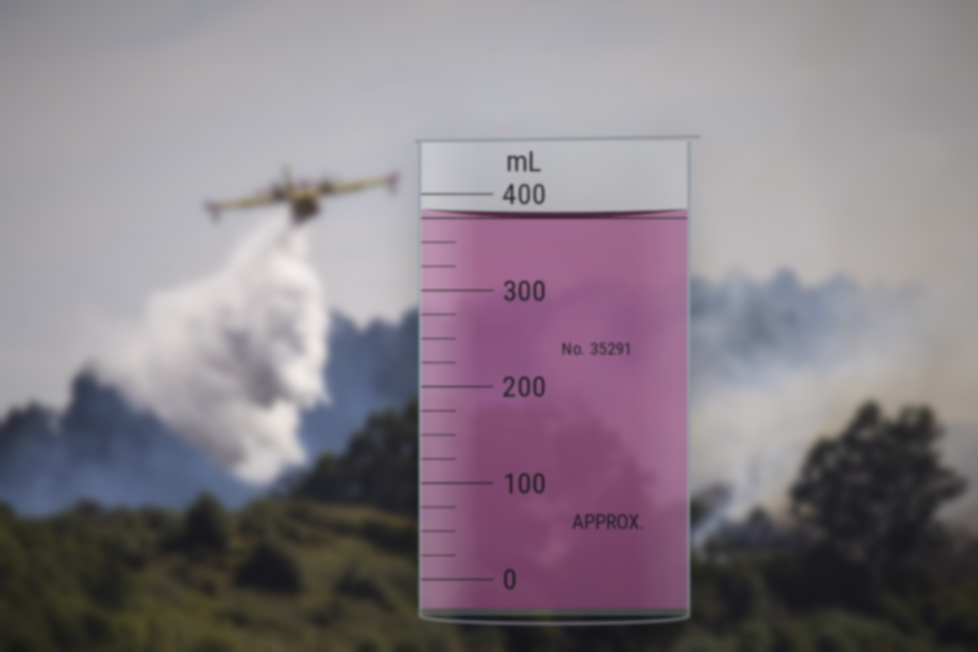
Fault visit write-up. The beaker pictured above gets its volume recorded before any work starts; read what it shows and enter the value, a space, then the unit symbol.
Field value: 375 mL
